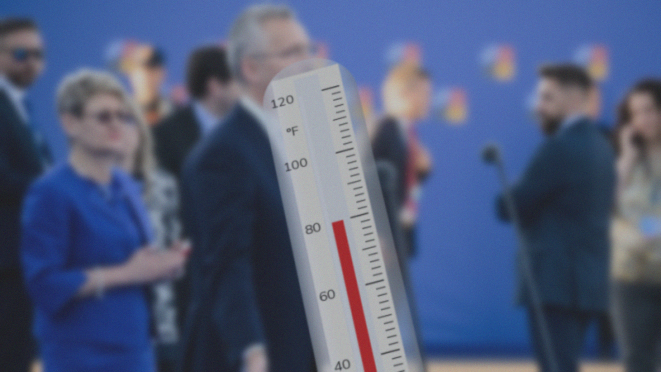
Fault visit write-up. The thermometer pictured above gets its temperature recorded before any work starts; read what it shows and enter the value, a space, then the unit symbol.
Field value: 80 °F
